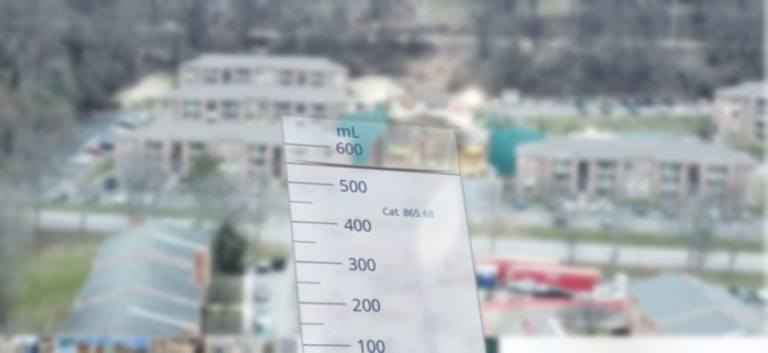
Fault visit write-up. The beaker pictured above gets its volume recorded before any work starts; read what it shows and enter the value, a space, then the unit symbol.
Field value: 550 mL
